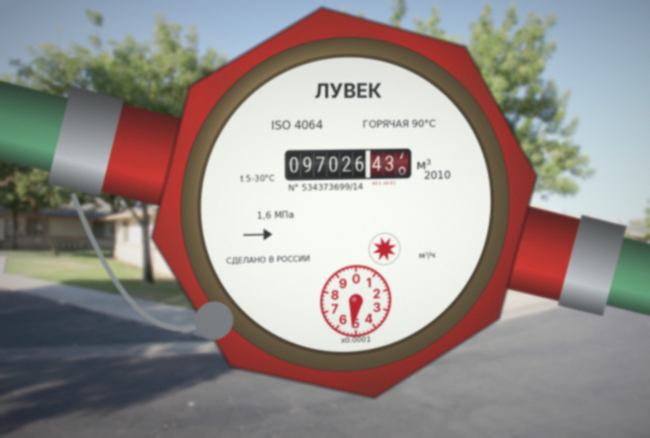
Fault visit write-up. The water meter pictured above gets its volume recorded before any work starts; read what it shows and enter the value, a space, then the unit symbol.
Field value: 97026.4375 m³
